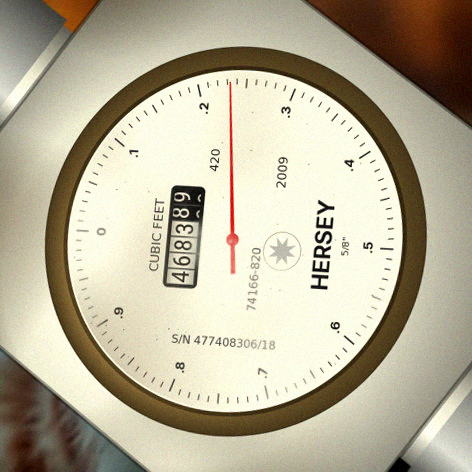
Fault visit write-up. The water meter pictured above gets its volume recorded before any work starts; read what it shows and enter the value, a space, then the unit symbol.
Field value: 468389.23 ft³
